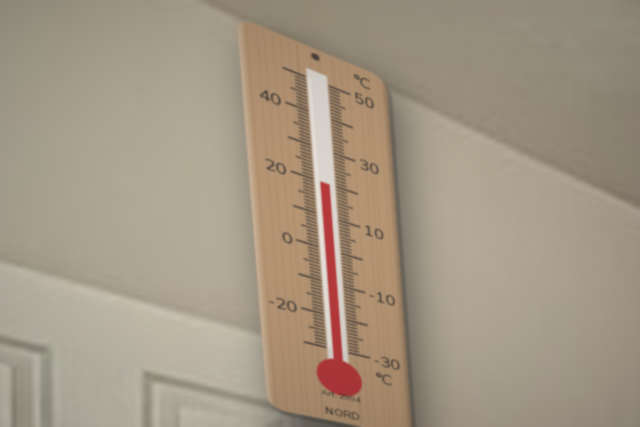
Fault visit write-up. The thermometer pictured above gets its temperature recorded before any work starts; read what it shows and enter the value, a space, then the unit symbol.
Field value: 20 °C
